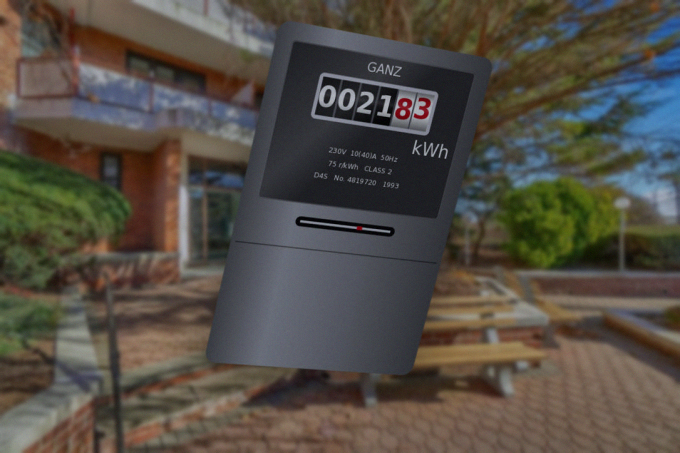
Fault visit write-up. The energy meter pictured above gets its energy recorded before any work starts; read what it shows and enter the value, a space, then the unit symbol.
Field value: 21.83 kWh
